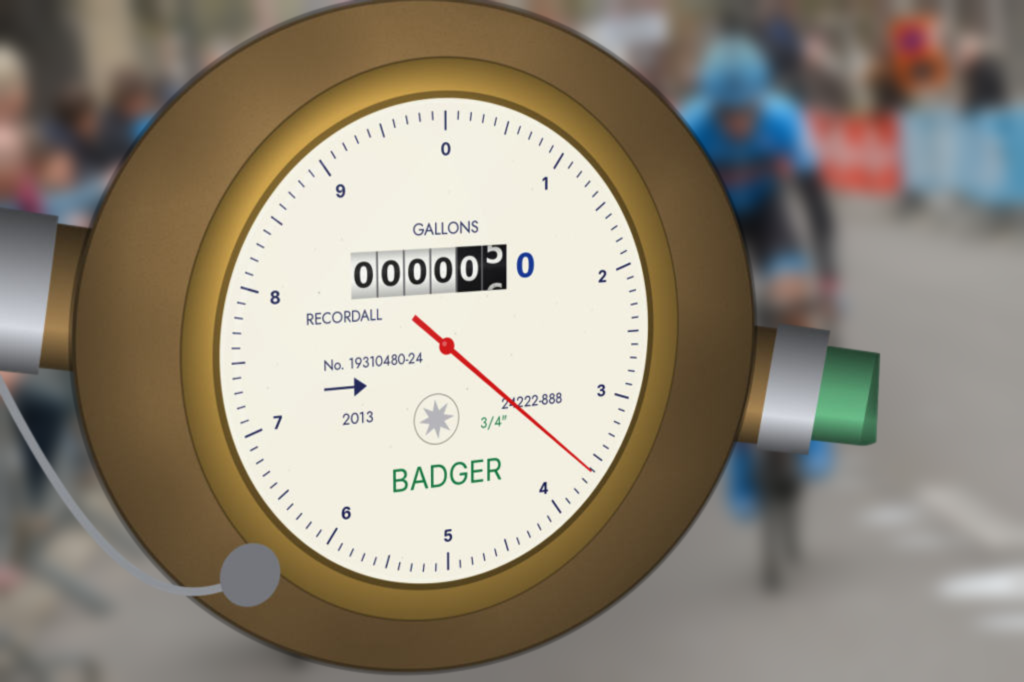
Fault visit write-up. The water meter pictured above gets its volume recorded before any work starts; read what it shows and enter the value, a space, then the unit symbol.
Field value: 53.6 gal
